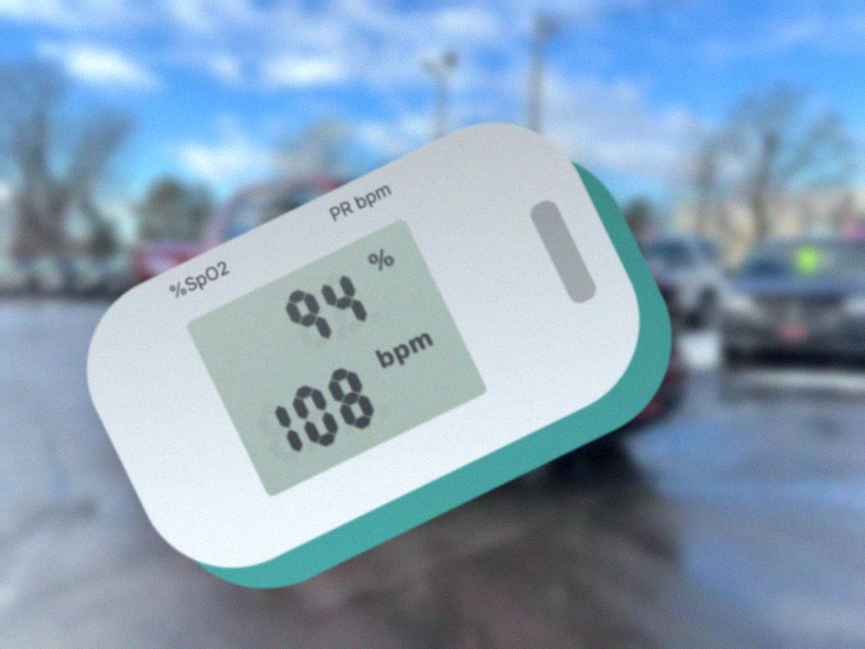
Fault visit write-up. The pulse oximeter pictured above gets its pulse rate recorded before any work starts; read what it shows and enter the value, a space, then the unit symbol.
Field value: 108 bpm
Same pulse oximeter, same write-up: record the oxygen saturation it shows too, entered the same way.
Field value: 94 %
